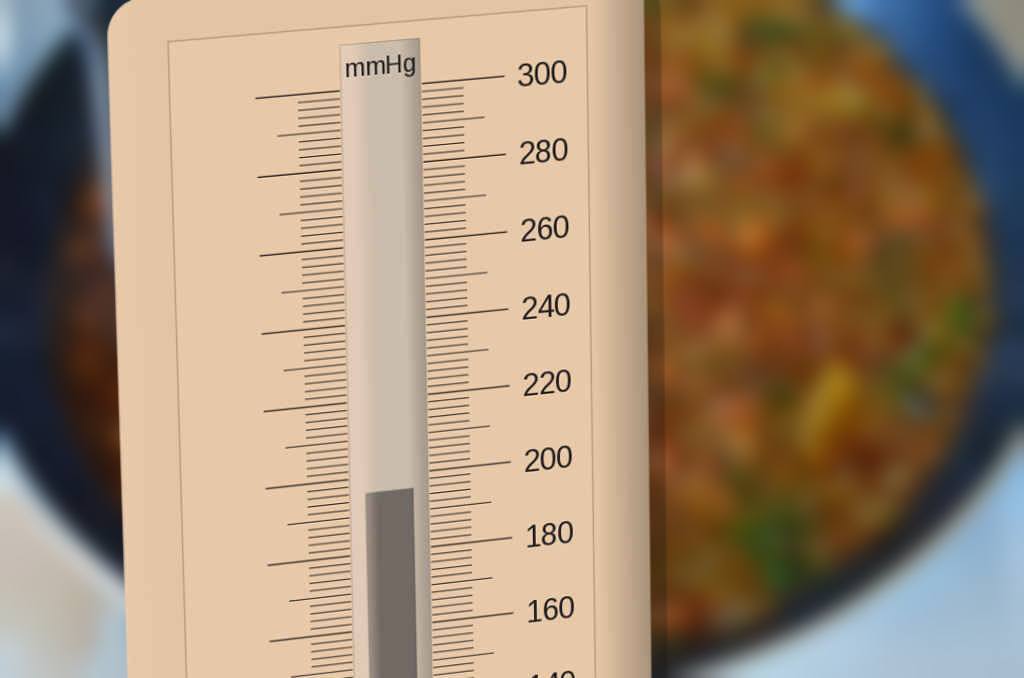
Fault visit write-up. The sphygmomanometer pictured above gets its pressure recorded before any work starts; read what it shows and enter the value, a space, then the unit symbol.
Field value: 196 mmHg
